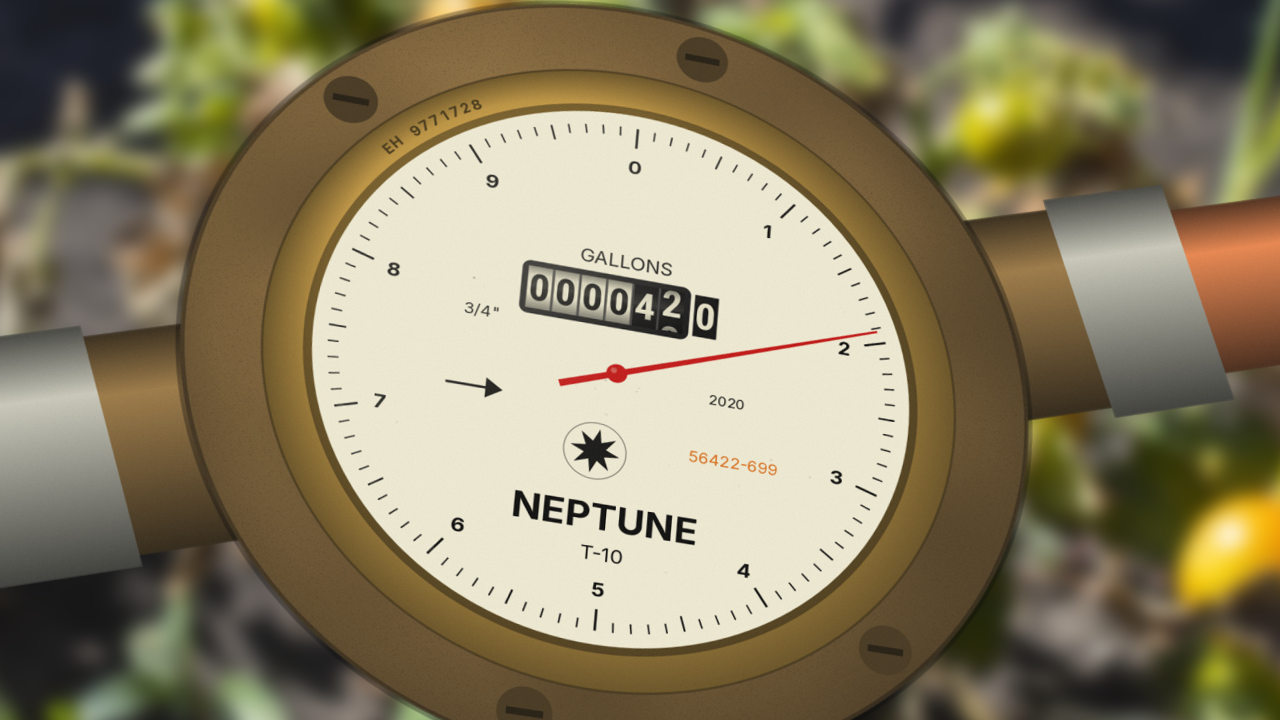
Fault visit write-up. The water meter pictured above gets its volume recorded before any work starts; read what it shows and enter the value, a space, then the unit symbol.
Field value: 421.9 gal
